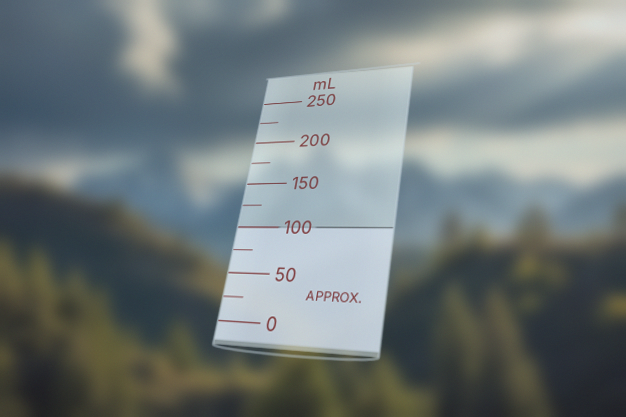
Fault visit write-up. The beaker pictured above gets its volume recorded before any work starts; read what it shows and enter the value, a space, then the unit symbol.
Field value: 100 mL
